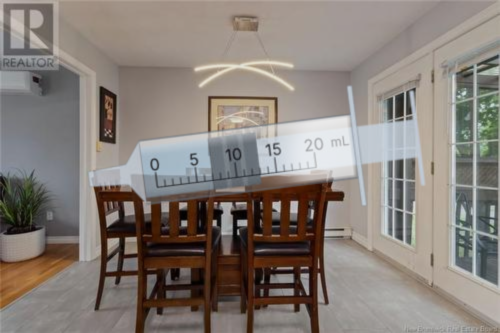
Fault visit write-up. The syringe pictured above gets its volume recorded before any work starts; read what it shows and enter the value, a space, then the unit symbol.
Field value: 7 mL
